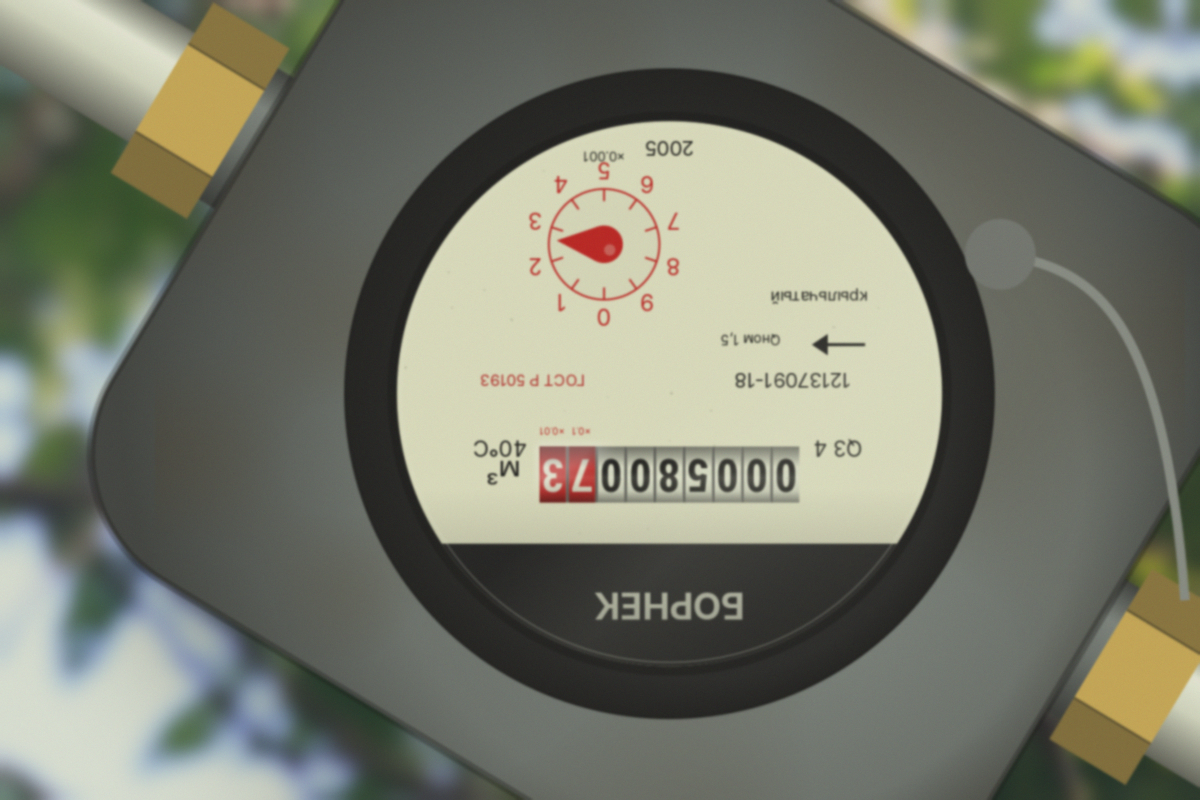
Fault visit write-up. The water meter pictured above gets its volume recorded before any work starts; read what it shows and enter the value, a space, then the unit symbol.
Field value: 5800.732 m³
